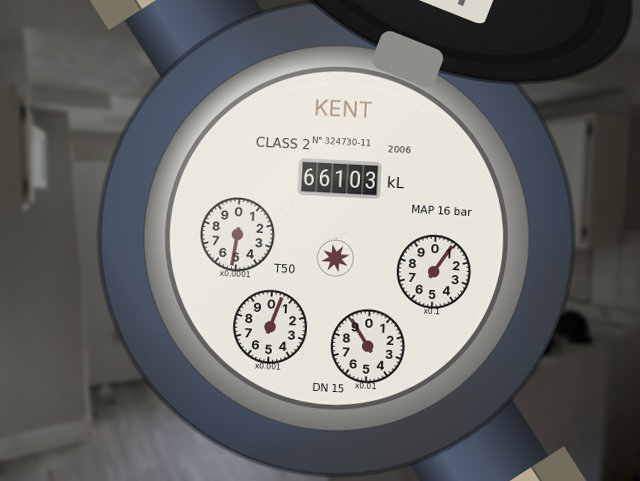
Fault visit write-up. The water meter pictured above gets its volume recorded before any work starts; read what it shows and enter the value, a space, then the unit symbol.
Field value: 66103.0905 kL
